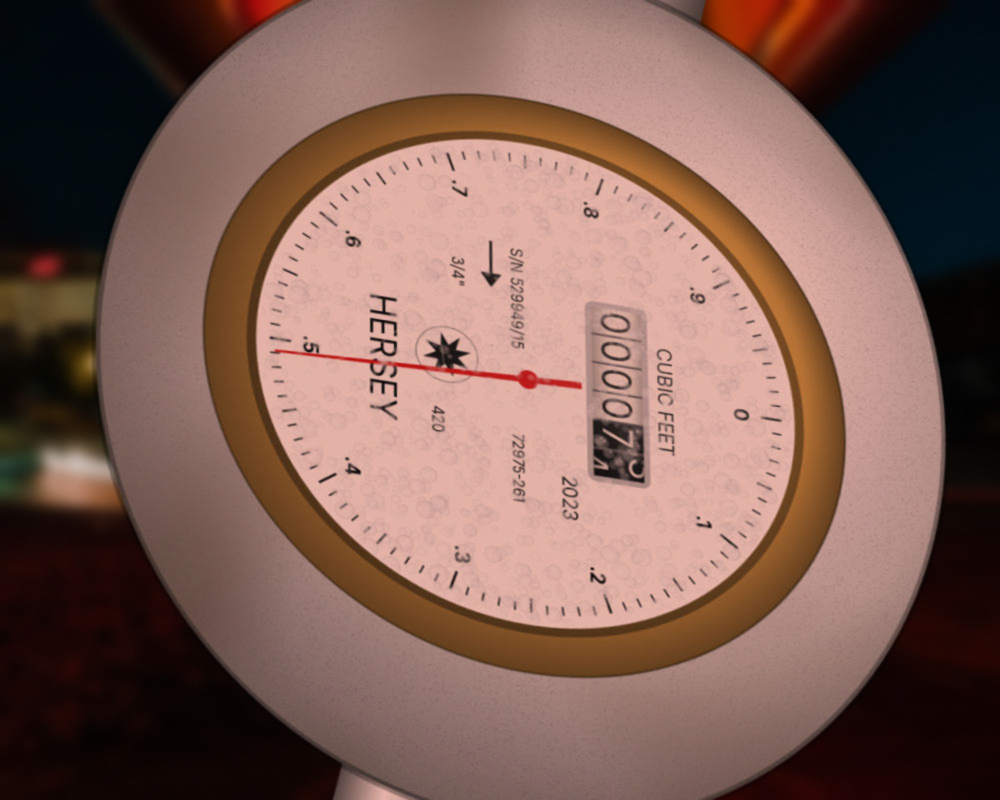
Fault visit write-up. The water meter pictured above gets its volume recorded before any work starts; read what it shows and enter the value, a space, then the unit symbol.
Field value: 73.49 ft³
